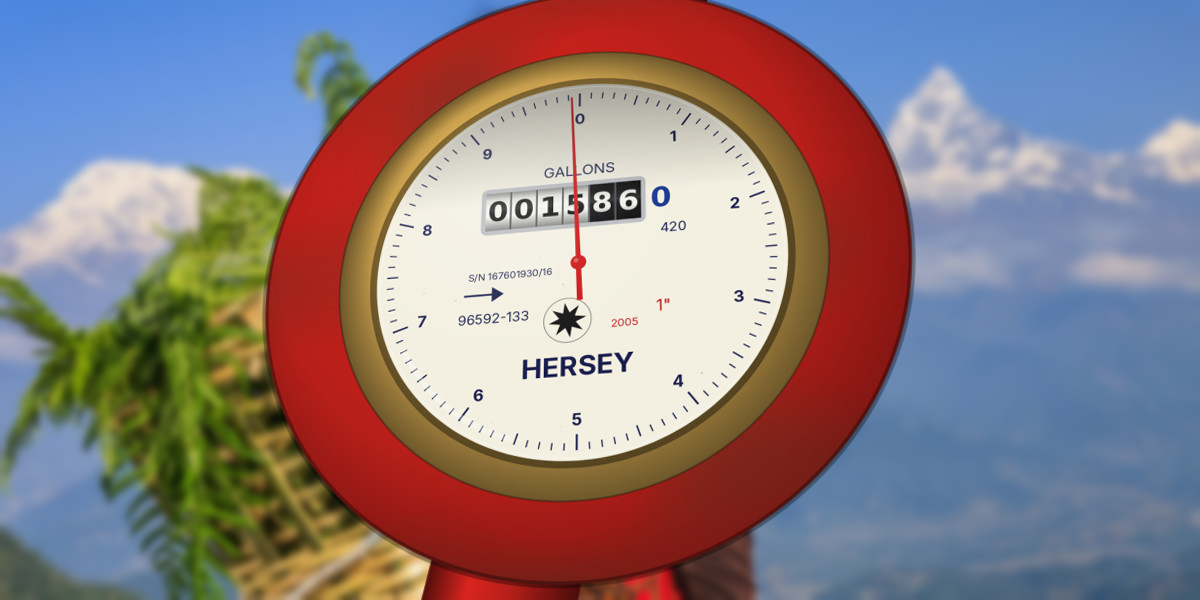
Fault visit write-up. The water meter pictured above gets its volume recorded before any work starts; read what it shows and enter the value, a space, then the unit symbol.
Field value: 15859.9 gal
